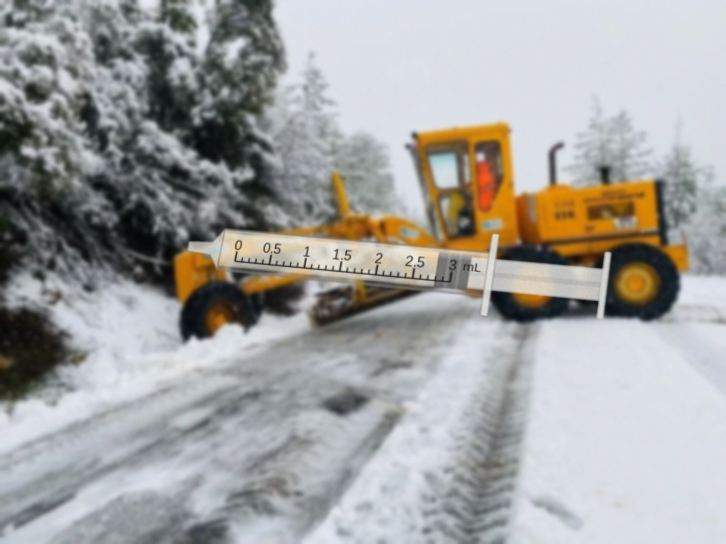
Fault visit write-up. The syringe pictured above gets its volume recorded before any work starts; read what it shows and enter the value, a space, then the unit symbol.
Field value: 2.8 mL
